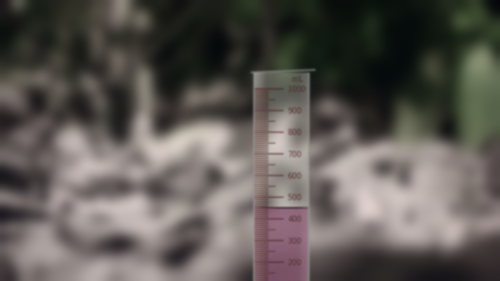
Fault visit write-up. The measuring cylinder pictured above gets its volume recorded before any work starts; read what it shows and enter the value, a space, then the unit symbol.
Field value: 450 mL
